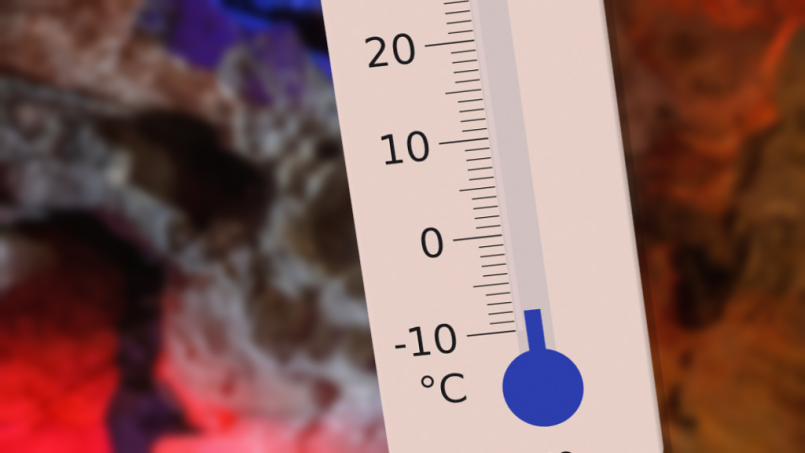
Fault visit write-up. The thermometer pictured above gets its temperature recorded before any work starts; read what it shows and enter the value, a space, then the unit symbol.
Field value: -8 °C
